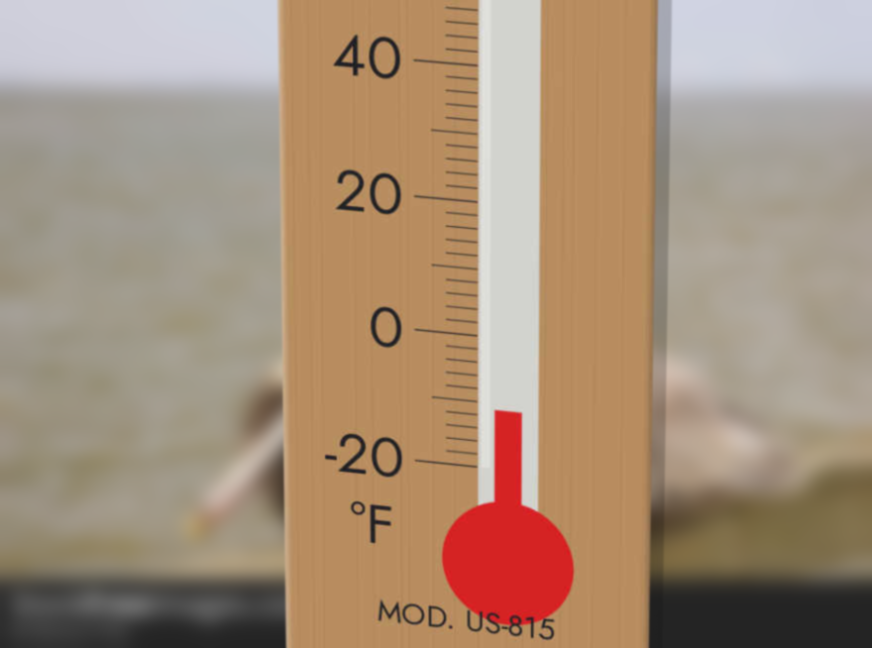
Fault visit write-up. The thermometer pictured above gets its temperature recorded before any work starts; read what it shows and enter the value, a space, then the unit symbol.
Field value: -11 °F
